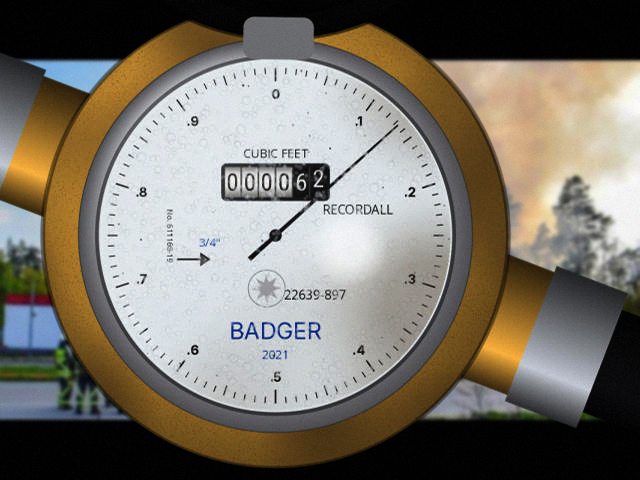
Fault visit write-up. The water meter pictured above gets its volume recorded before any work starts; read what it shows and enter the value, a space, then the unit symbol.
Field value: 62.13 ft³
